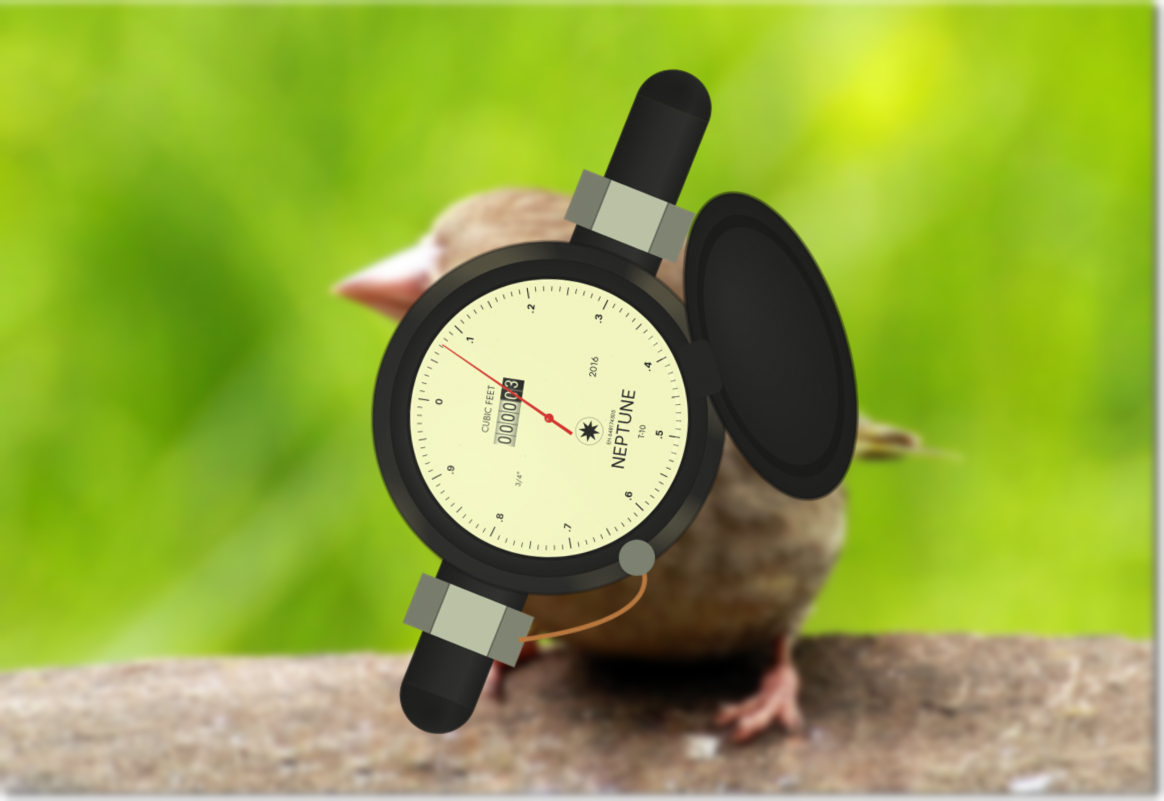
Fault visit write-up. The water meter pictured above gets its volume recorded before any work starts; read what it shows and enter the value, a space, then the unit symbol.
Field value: 3.07 ft³
